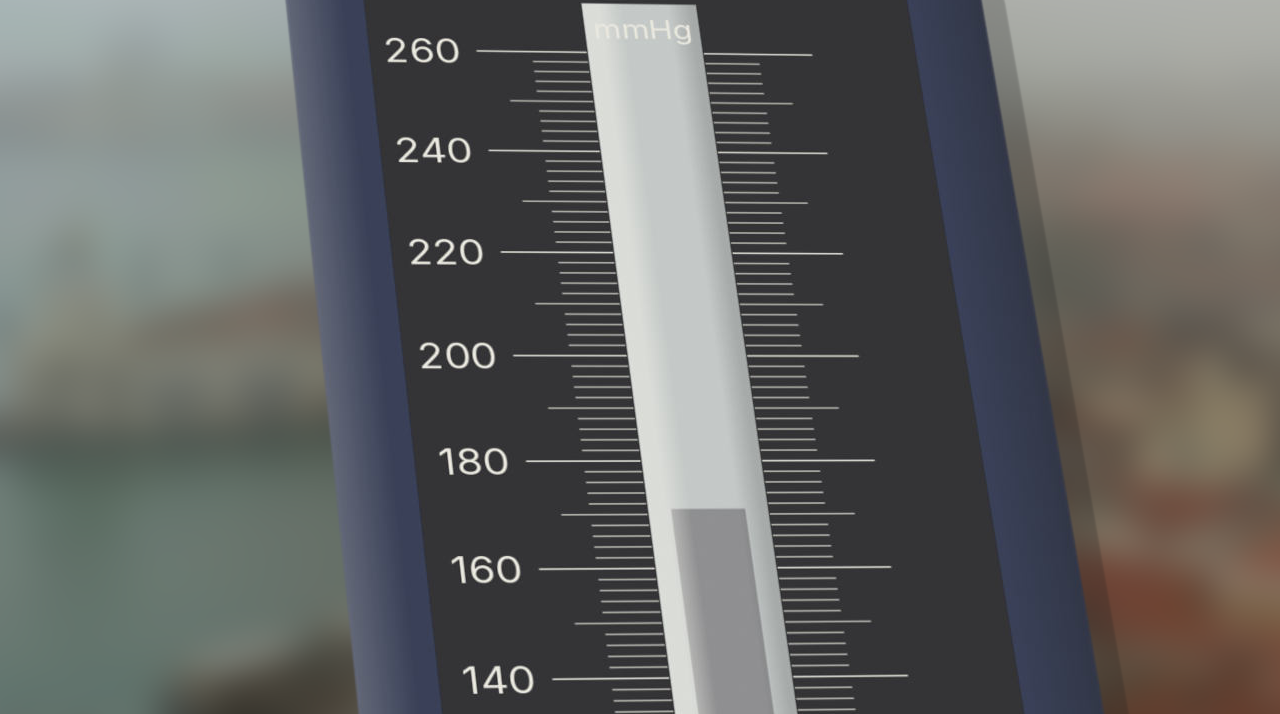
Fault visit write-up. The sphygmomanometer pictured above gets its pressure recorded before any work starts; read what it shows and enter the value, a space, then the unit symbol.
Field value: 171 mmHg
